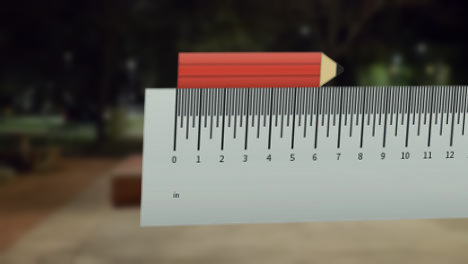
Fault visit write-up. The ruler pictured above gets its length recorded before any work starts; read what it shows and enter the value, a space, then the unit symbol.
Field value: 7 in
